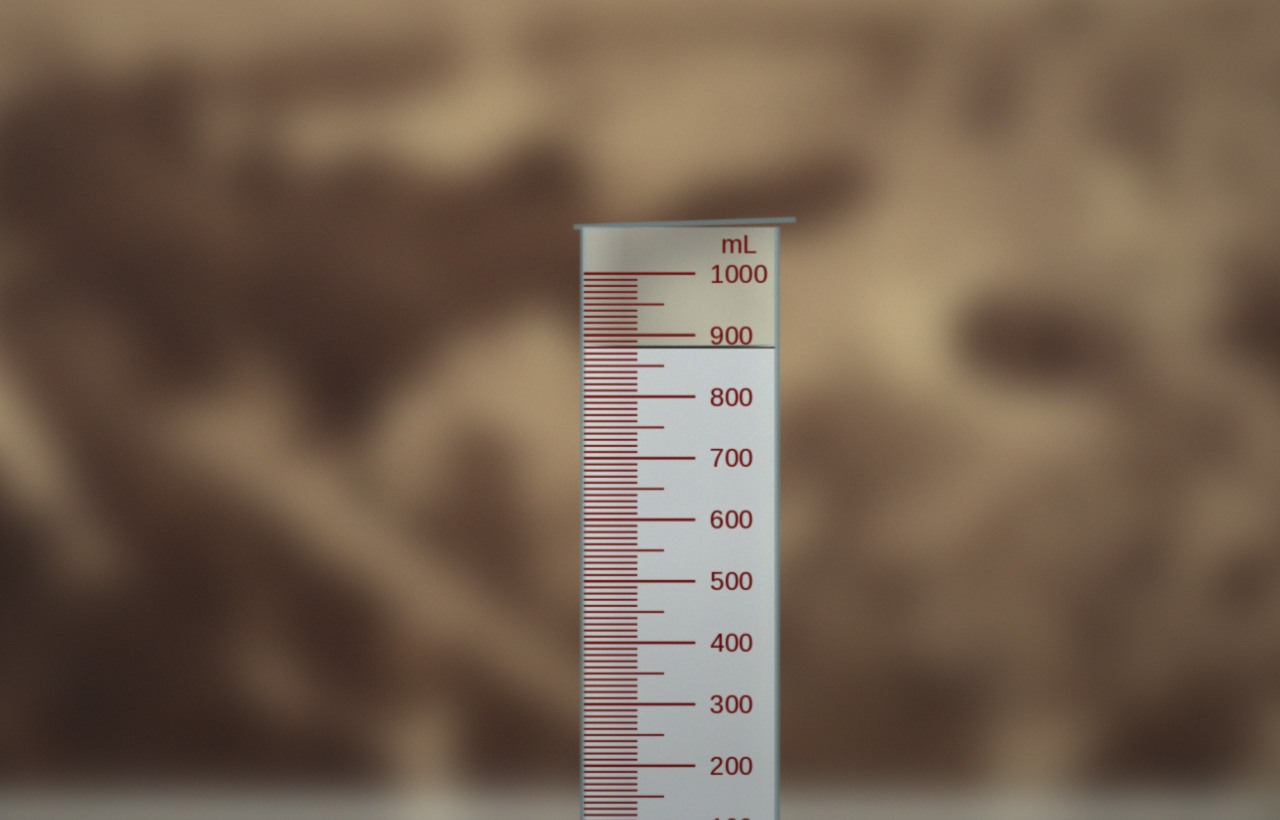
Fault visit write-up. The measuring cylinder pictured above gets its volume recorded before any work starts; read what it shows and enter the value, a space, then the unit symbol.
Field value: 880 mL
